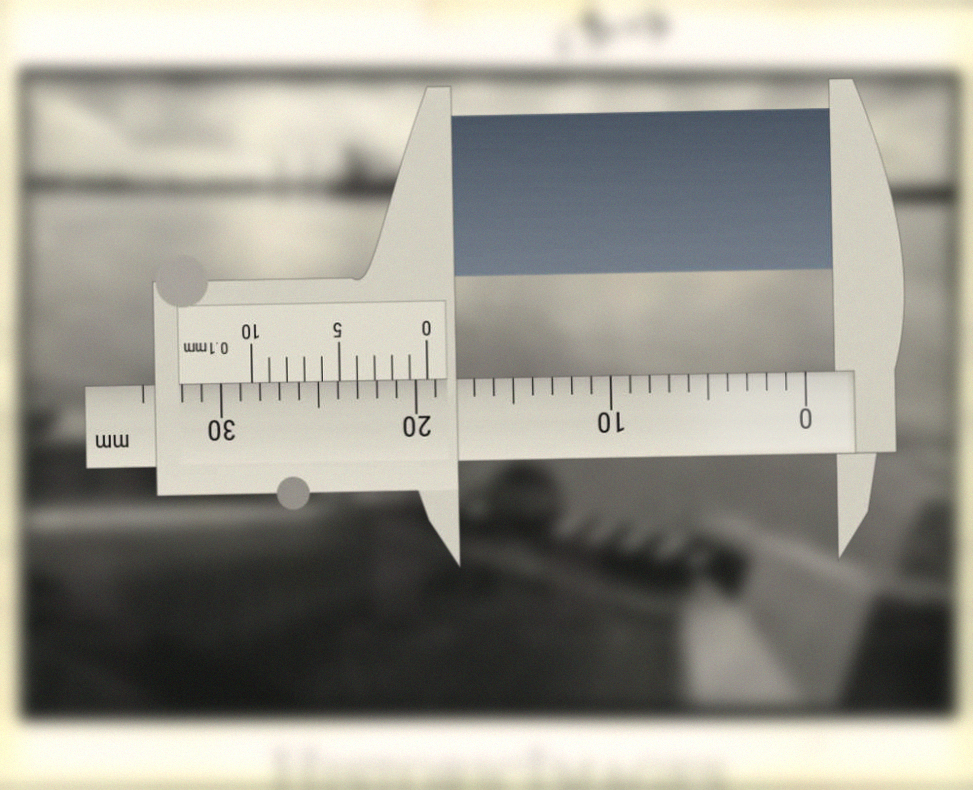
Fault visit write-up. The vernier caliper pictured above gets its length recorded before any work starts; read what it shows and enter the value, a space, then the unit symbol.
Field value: 19.4 mm
